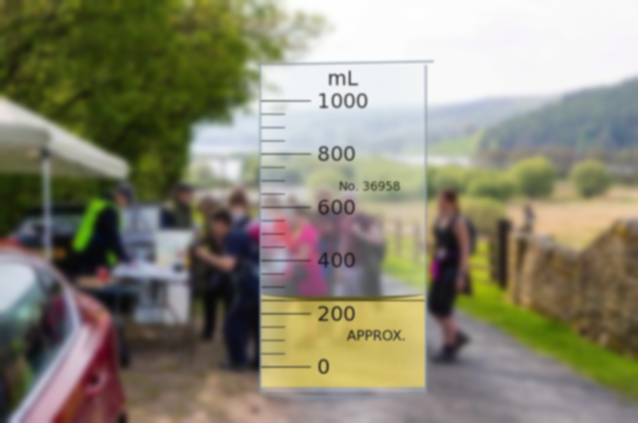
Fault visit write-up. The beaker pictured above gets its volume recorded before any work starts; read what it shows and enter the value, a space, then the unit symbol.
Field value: 250 mL
